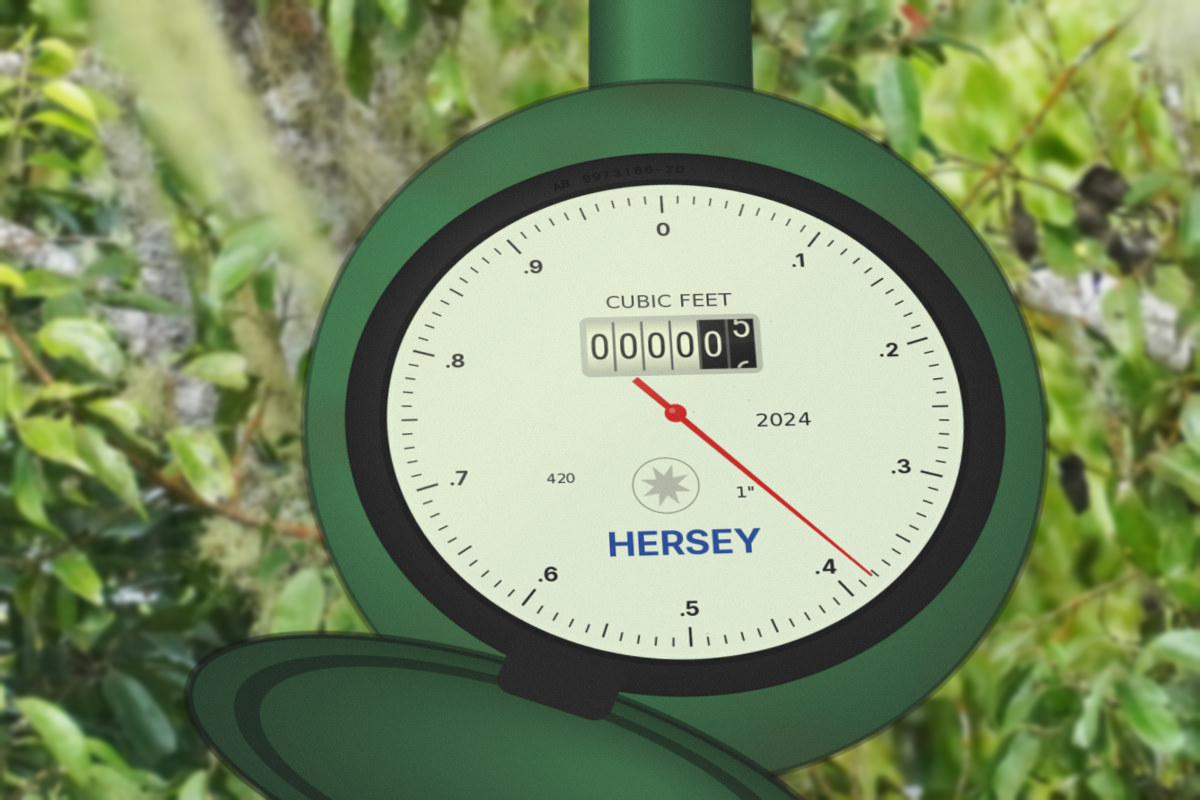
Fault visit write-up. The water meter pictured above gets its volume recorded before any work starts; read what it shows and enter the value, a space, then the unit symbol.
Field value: 5.38 ft³
